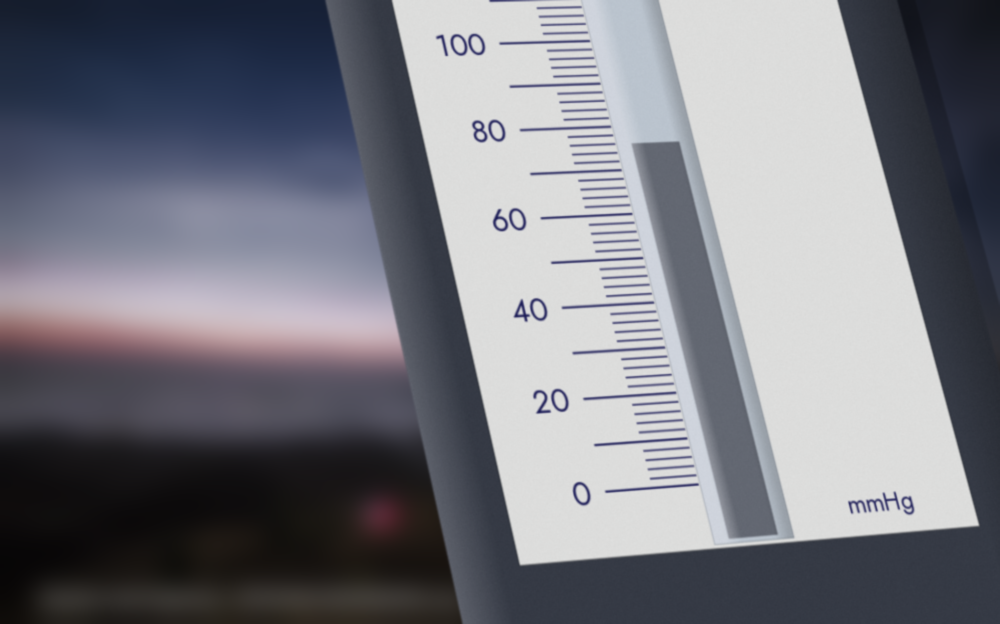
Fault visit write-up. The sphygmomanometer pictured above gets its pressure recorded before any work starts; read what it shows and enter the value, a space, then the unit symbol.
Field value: 76 mmHg
